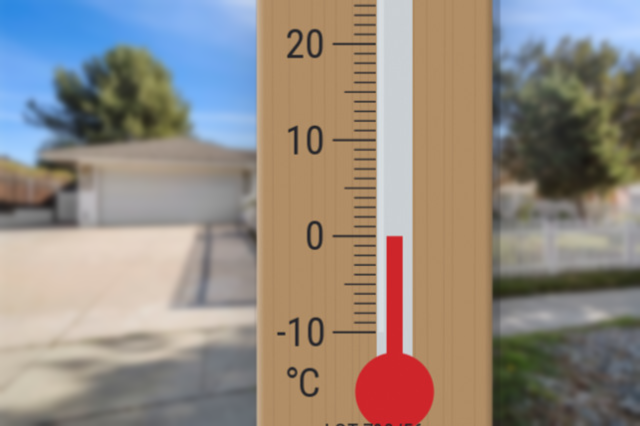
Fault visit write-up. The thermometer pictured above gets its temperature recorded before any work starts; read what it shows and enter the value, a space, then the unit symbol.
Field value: 0 °C
